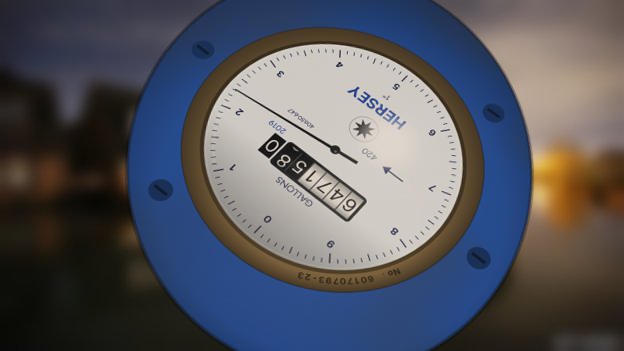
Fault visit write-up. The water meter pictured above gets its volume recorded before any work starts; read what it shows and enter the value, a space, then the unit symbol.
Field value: 6471582.3 gal
